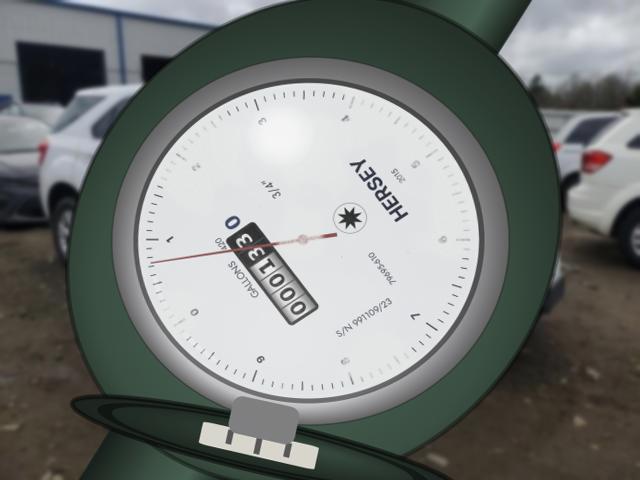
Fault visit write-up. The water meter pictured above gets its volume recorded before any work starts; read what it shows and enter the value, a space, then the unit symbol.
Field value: 1330.7 gal
